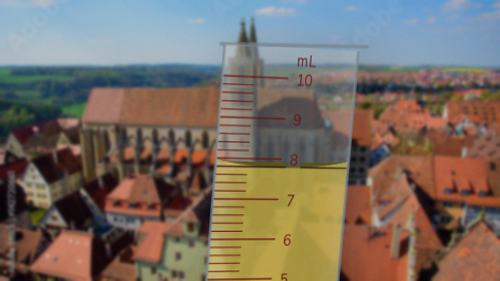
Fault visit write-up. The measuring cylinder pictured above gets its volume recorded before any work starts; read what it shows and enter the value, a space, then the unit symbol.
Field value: 7.8 mL
